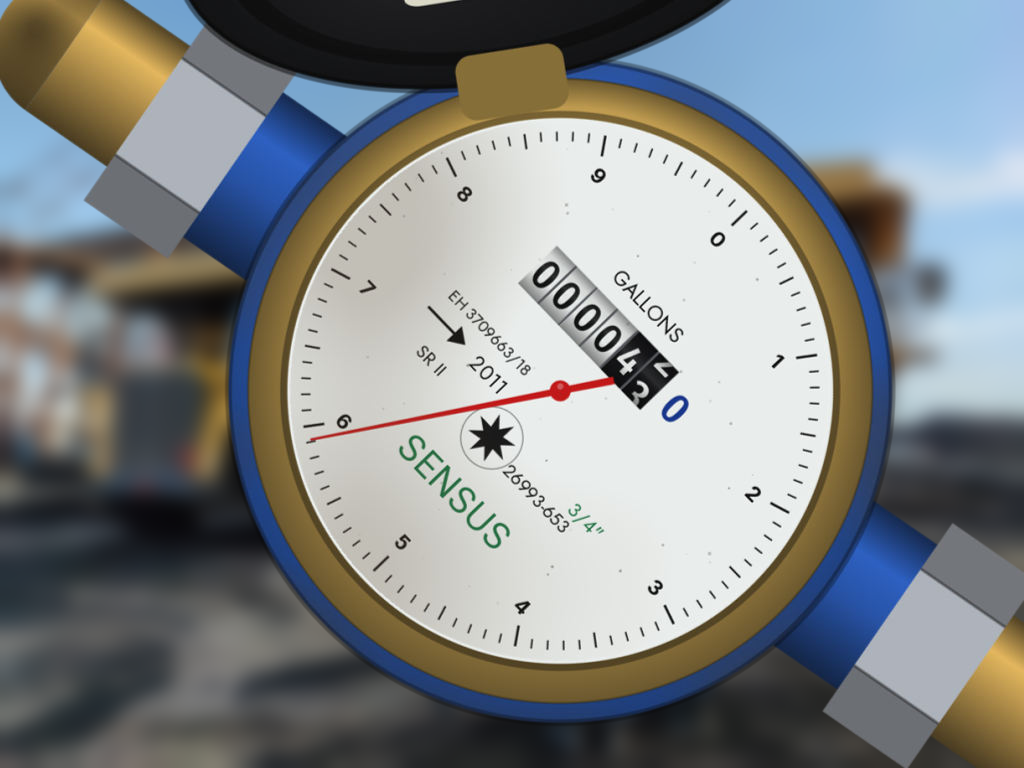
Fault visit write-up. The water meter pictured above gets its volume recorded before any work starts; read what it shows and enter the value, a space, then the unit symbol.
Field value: 425.9 gal
